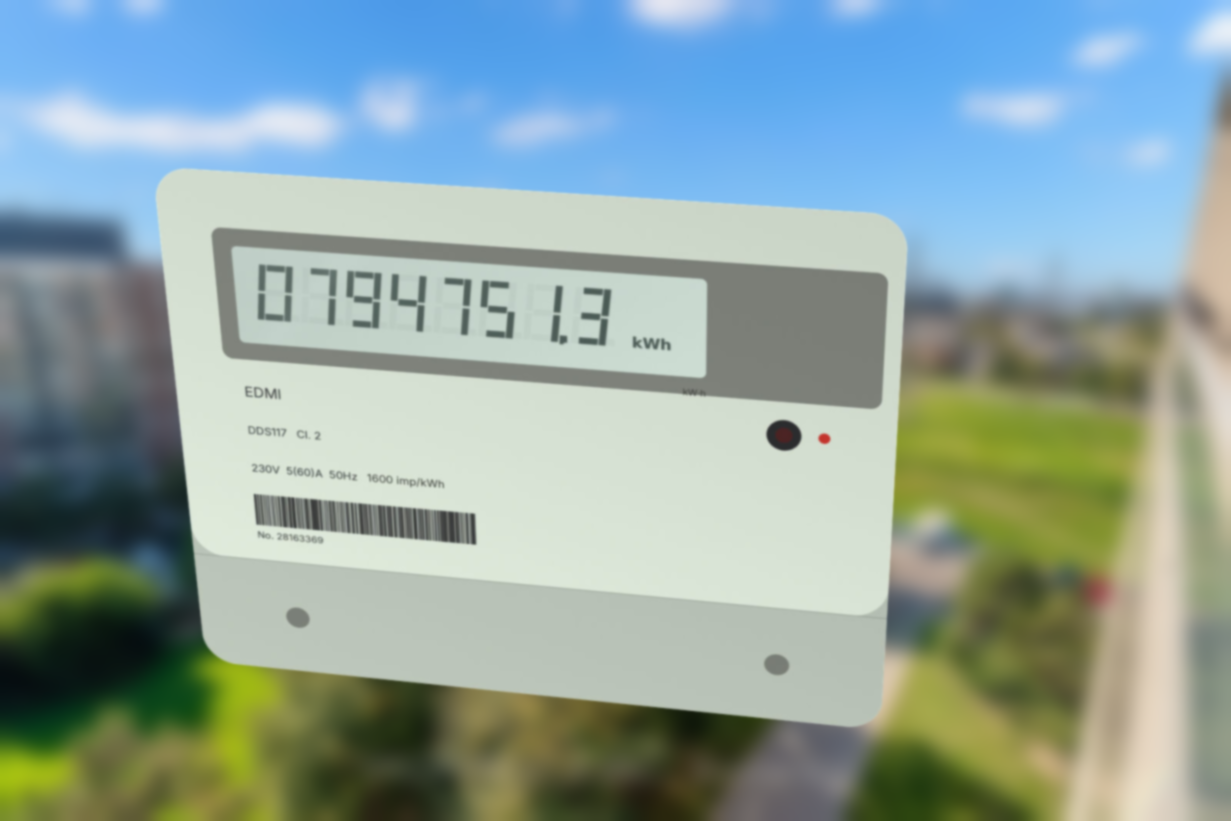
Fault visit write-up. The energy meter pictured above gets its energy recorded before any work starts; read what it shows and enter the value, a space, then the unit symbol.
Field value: 794751.3 kWh
